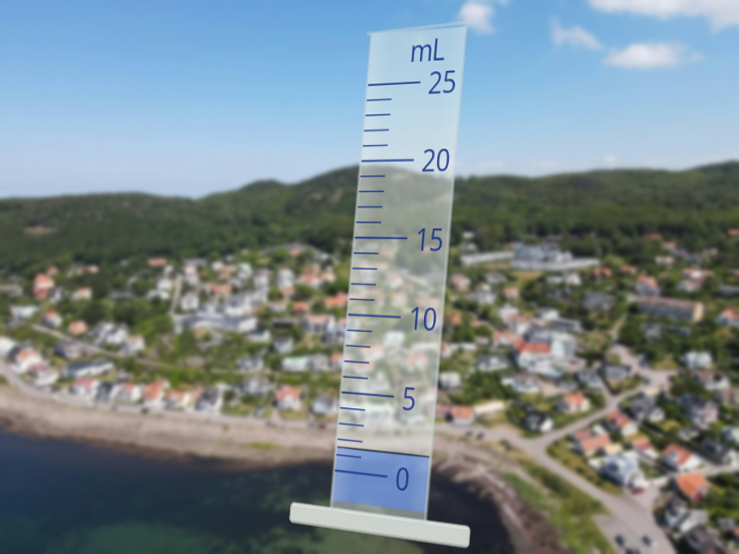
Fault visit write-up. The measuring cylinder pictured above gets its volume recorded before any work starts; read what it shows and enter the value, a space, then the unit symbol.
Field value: 1.5 mL
